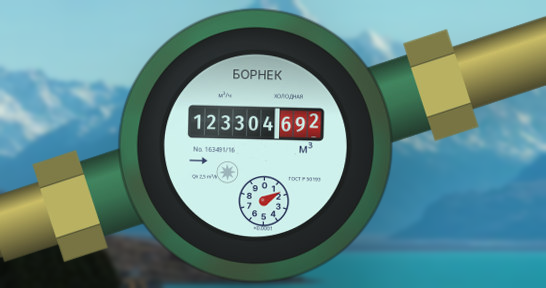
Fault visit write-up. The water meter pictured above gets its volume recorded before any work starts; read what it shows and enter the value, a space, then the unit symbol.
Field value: 123304.6921 m³
